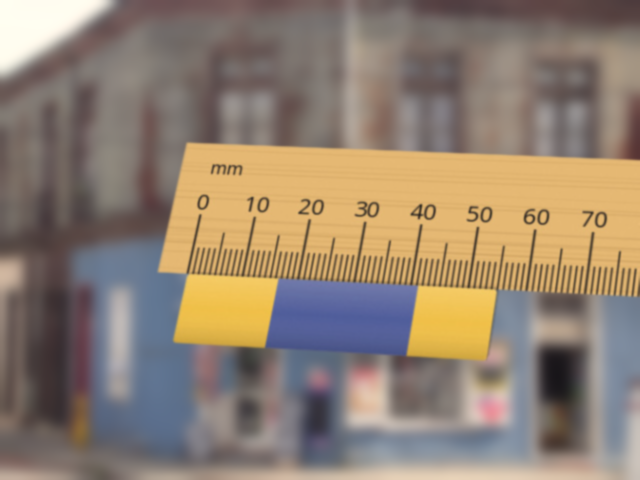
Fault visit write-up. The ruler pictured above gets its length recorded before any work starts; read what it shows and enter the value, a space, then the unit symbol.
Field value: 55 mm
